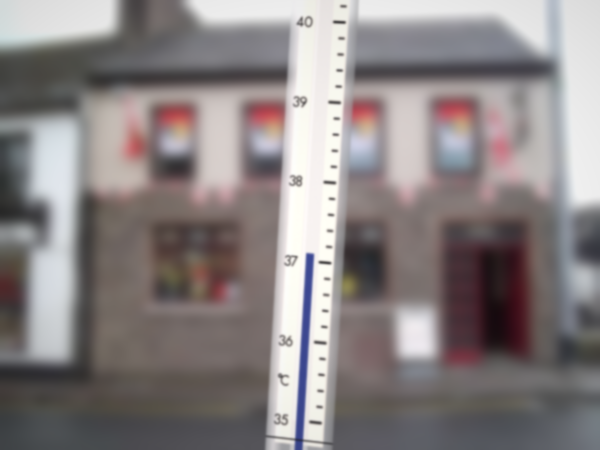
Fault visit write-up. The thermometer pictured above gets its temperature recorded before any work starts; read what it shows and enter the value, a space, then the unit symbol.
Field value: 37.1 °C
